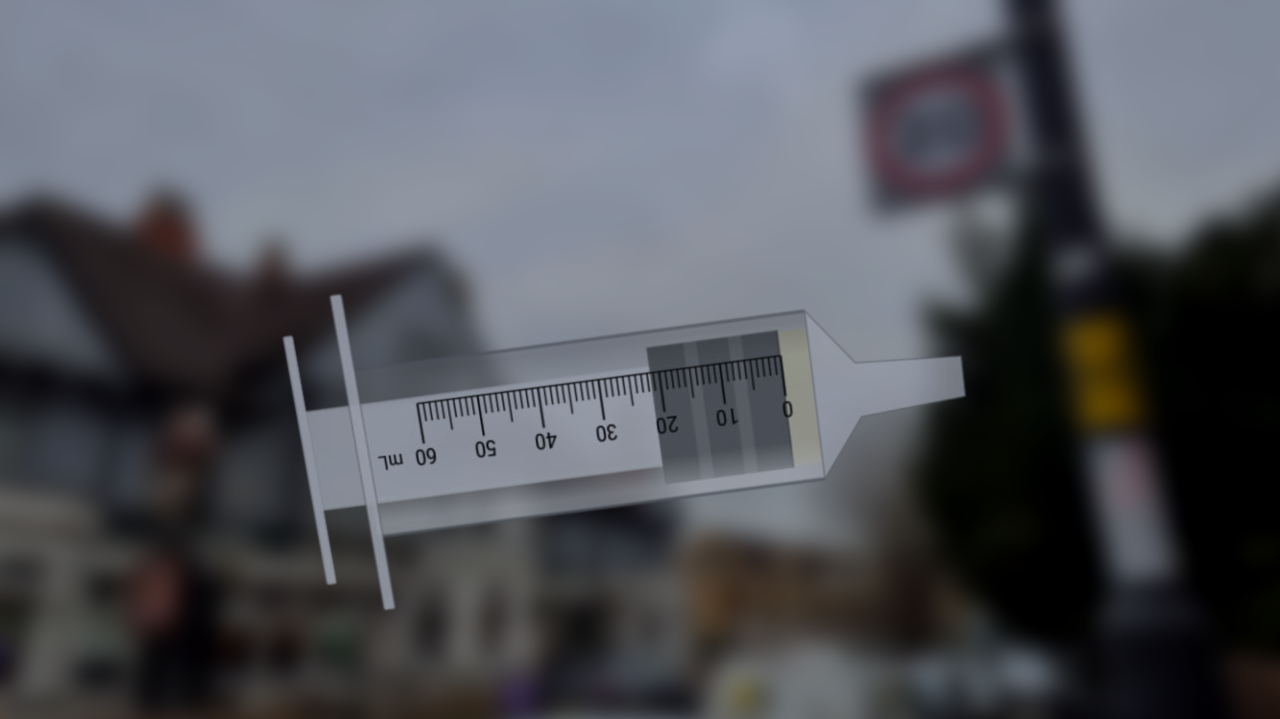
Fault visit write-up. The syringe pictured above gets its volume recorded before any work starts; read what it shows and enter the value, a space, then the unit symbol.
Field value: 0 mL
